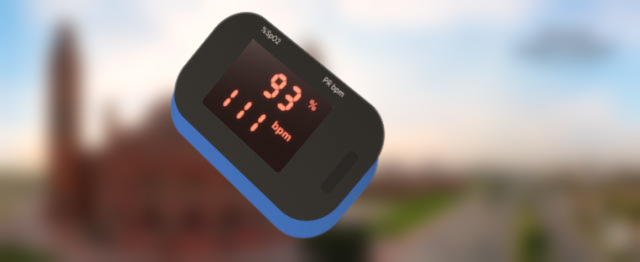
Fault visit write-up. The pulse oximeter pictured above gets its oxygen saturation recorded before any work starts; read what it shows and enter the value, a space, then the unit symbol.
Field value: 93 %
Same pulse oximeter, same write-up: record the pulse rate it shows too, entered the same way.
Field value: 111 bpm
